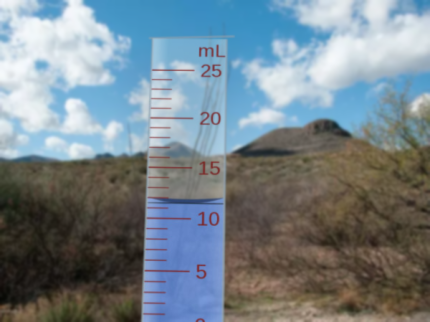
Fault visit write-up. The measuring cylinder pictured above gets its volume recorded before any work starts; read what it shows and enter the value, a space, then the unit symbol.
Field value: 11.5 mL
